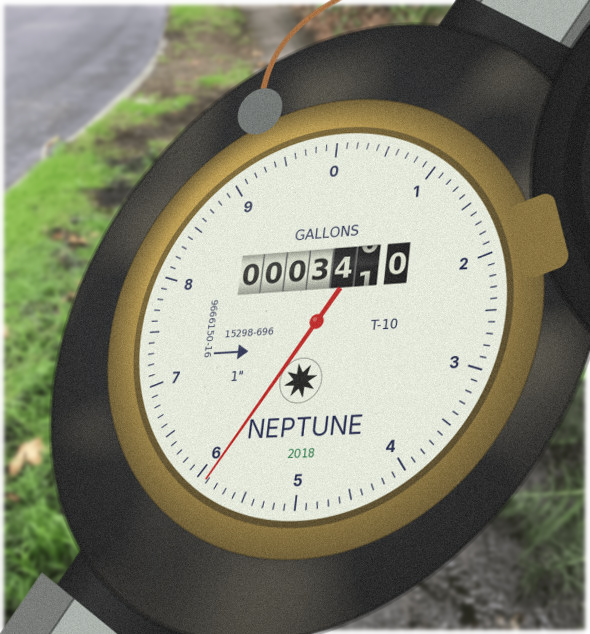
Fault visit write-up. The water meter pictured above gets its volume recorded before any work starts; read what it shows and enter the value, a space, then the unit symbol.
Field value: 3405.9 gal
